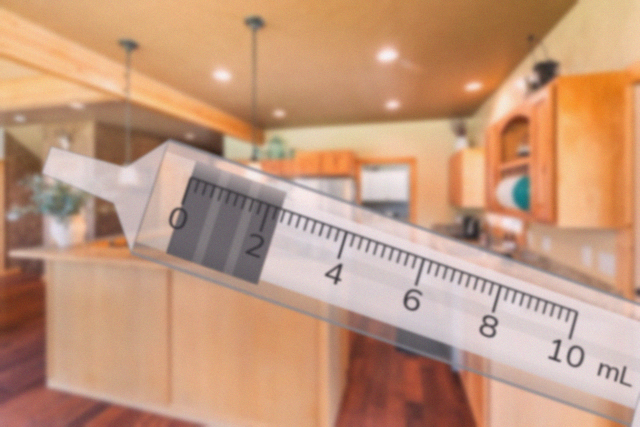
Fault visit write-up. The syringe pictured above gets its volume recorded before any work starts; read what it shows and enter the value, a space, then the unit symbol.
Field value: 0 mL
